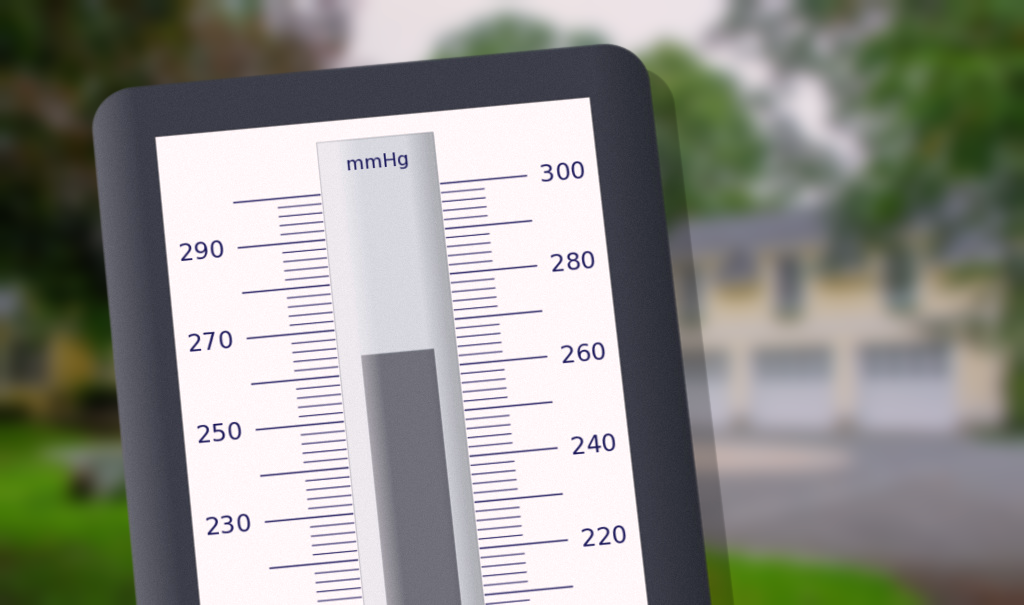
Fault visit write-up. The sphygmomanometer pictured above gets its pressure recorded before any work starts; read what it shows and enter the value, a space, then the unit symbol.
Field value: 264 mmHg
